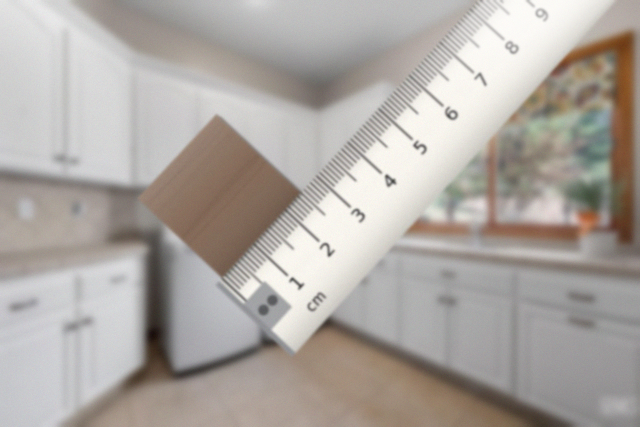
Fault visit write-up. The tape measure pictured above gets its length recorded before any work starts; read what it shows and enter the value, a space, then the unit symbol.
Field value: 2.5 cm
